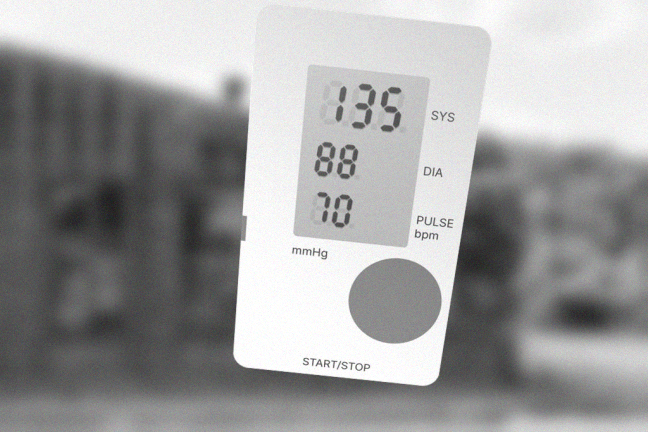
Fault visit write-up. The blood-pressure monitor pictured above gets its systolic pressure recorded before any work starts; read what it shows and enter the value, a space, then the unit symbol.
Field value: 135 mmHg
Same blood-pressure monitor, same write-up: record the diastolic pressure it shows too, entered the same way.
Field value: 88 mmHg
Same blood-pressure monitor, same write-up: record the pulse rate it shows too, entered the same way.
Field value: 70 bpm
